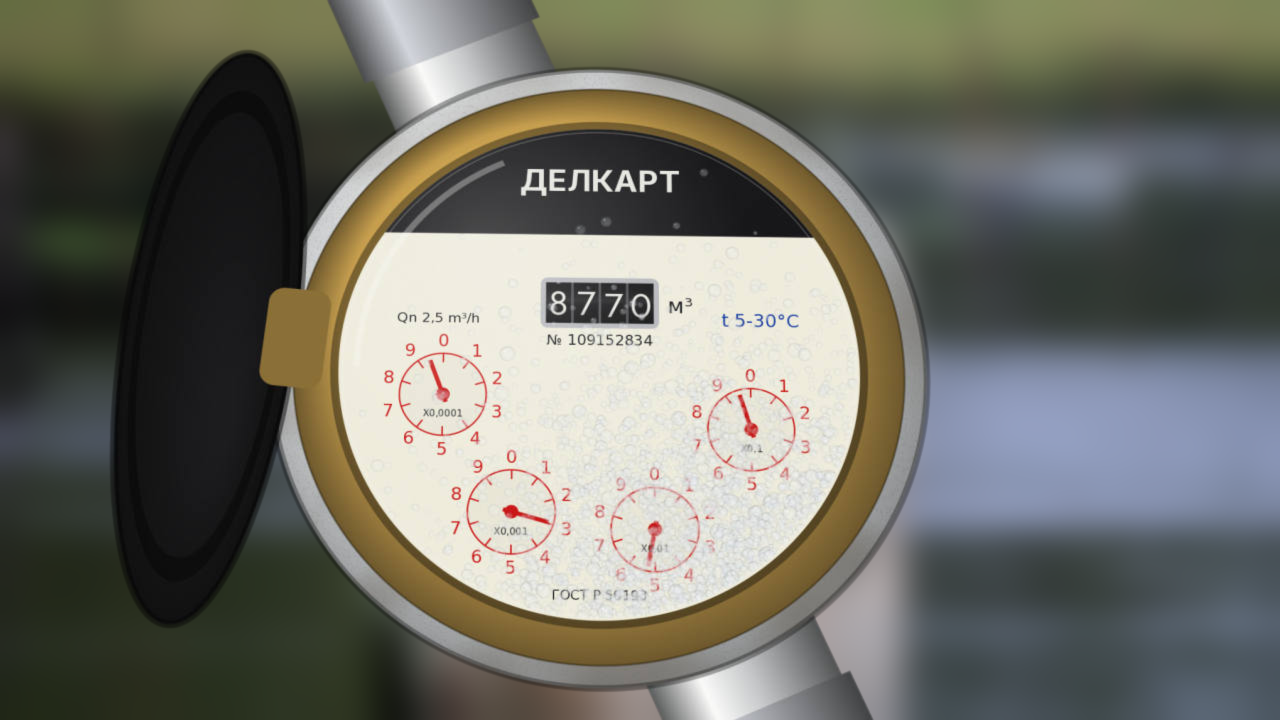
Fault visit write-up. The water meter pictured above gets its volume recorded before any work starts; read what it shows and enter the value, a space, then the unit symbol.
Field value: 8769.9529 m³
